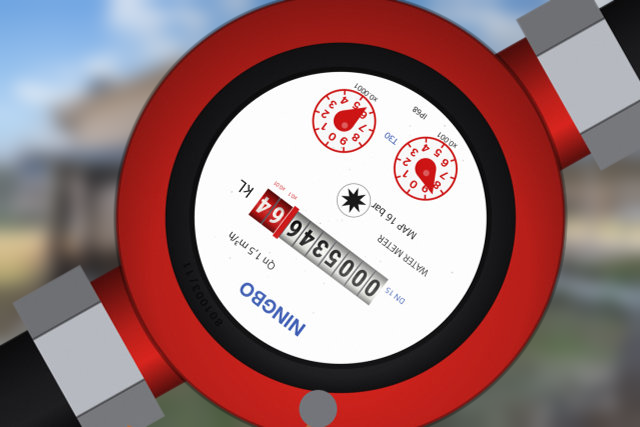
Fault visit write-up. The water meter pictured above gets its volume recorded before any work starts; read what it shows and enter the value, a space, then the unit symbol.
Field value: 5346.6485 kL
